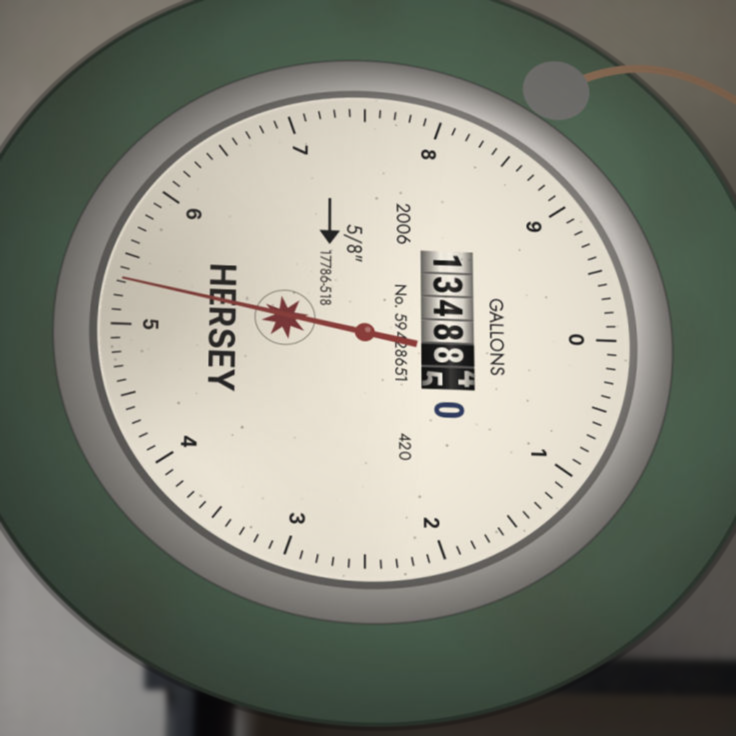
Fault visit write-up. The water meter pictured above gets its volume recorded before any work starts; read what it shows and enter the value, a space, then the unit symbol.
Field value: 1348845.3 gal
